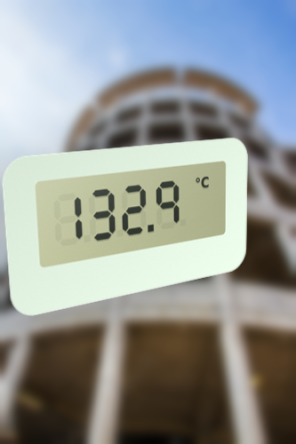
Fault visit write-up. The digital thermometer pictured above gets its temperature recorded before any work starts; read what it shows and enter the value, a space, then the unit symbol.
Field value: 132.9 °C
